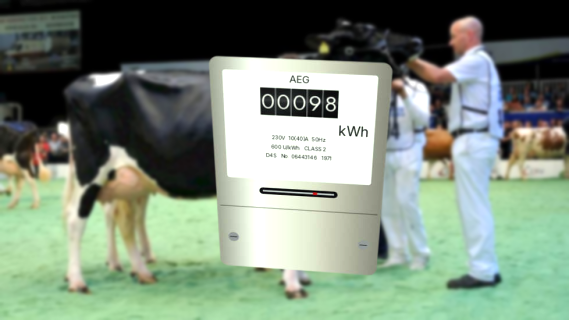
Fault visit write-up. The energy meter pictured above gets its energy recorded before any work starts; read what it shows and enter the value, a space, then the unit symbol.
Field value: 98 kWh
